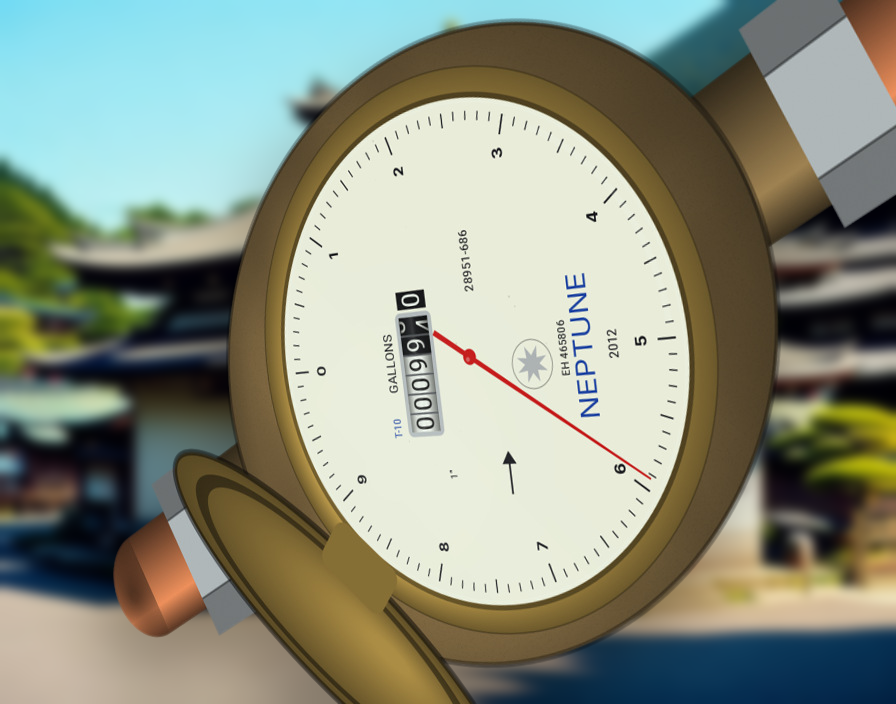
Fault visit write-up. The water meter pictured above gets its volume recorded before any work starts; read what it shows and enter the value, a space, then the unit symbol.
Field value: 9935.9 gal
